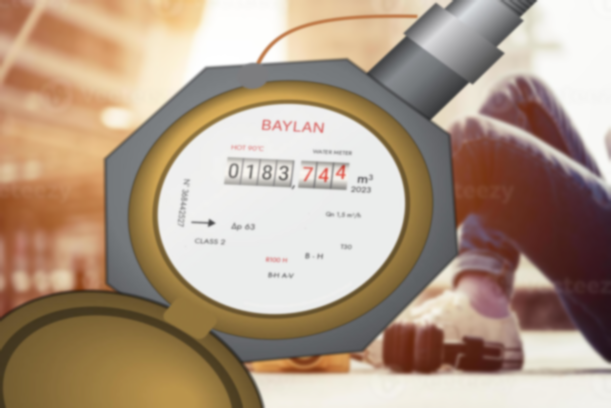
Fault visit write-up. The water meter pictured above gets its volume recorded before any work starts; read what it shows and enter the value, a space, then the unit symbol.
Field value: 183.744 m³
